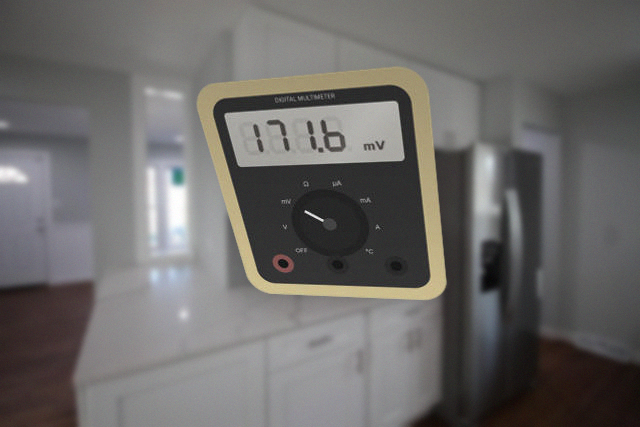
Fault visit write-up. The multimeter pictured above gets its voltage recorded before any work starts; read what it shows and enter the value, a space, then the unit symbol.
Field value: 171.6 mV
